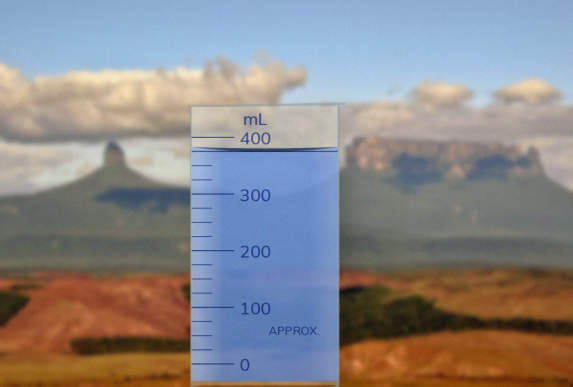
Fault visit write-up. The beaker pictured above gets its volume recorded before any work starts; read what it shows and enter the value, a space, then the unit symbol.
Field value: 375 mL
